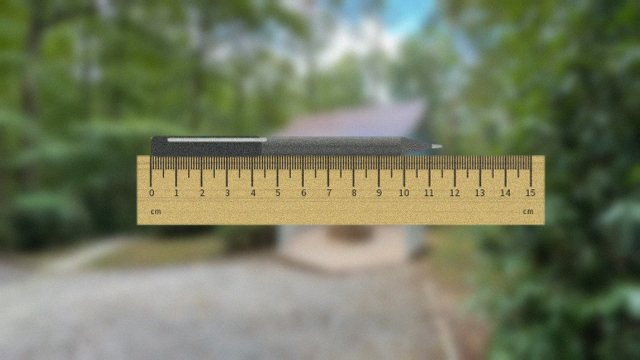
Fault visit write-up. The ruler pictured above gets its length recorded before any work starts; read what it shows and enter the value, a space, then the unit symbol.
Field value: 11.5 cm
